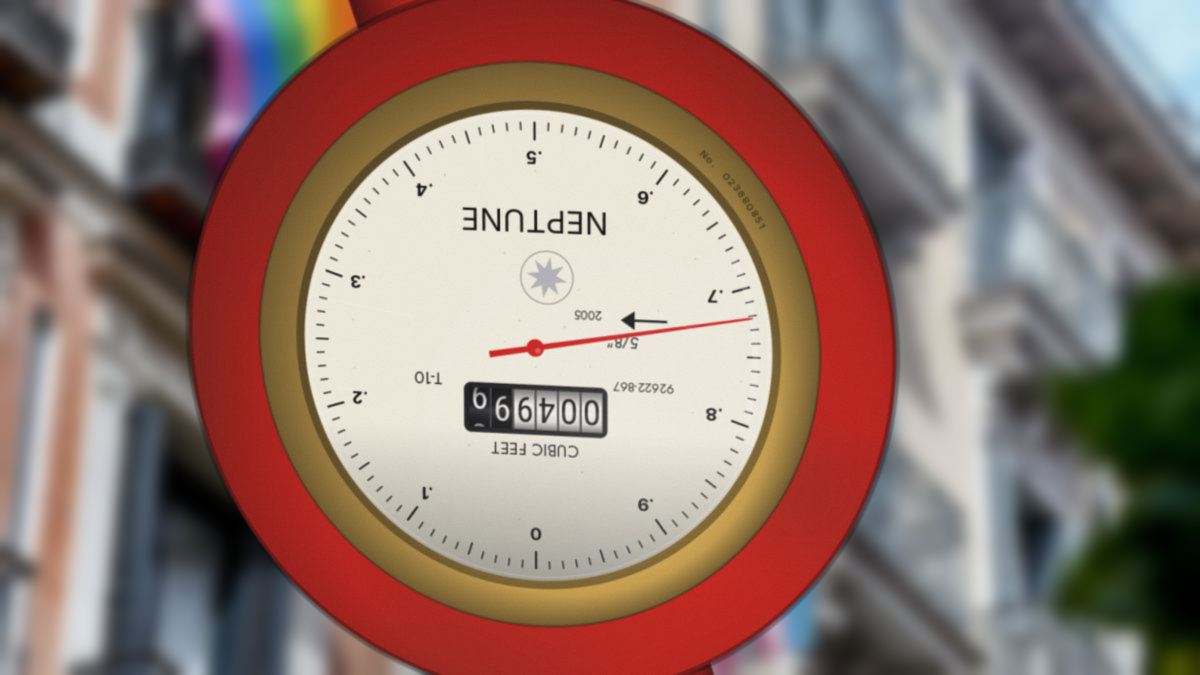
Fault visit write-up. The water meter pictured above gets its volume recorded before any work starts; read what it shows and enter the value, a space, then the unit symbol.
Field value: 4998.72 ft³
